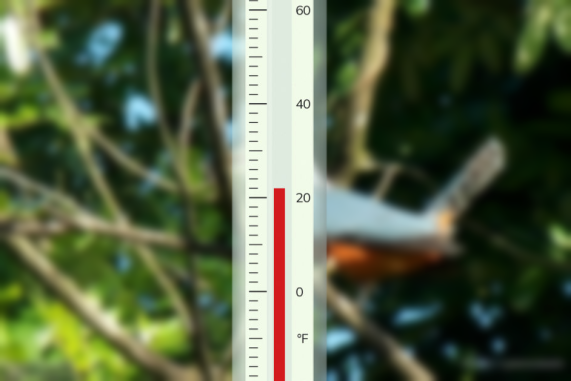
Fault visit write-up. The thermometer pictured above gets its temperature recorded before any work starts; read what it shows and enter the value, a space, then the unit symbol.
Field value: 22 °F
